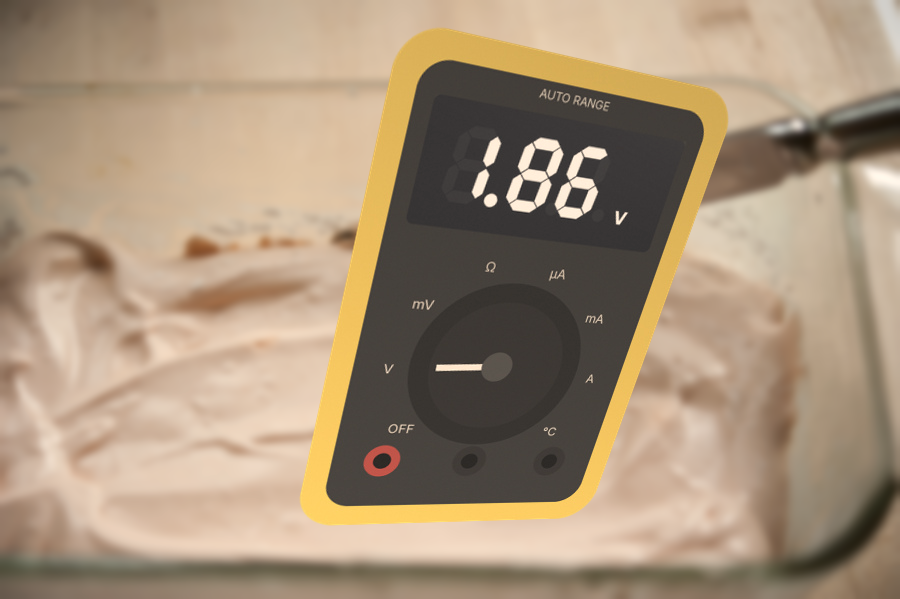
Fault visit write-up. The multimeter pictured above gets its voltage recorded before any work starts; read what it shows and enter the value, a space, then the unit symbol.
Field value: 1.86 V
